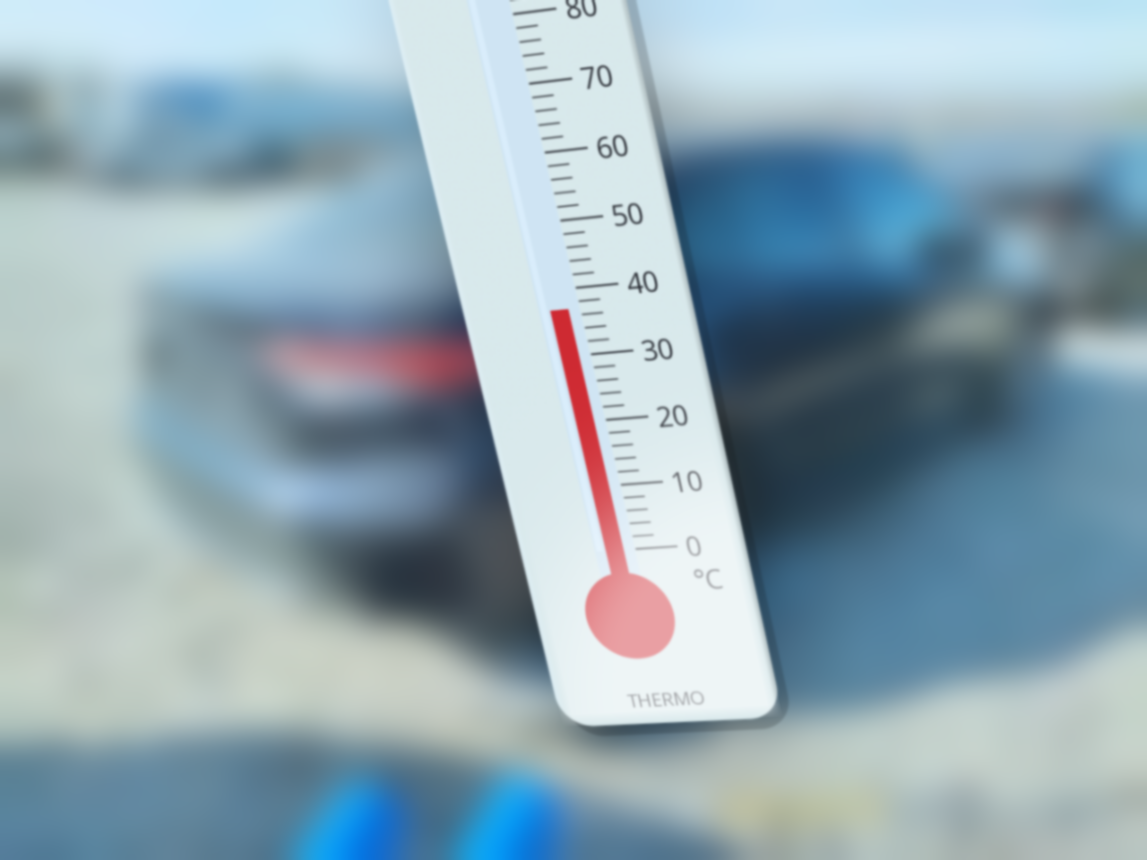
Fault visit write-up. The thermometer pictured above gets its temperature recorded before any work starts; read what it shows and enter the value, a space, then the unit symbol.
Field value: 37 °C
